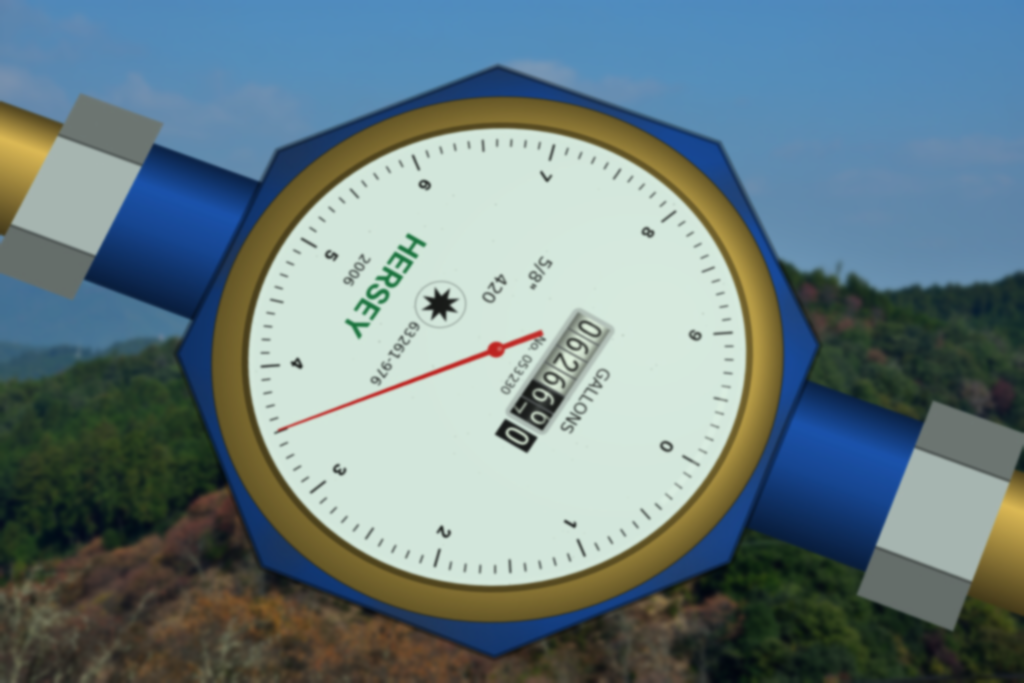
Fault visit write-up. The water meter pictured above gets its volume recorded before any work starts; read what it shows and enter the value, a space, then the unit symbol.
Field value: 626663.5 gal
